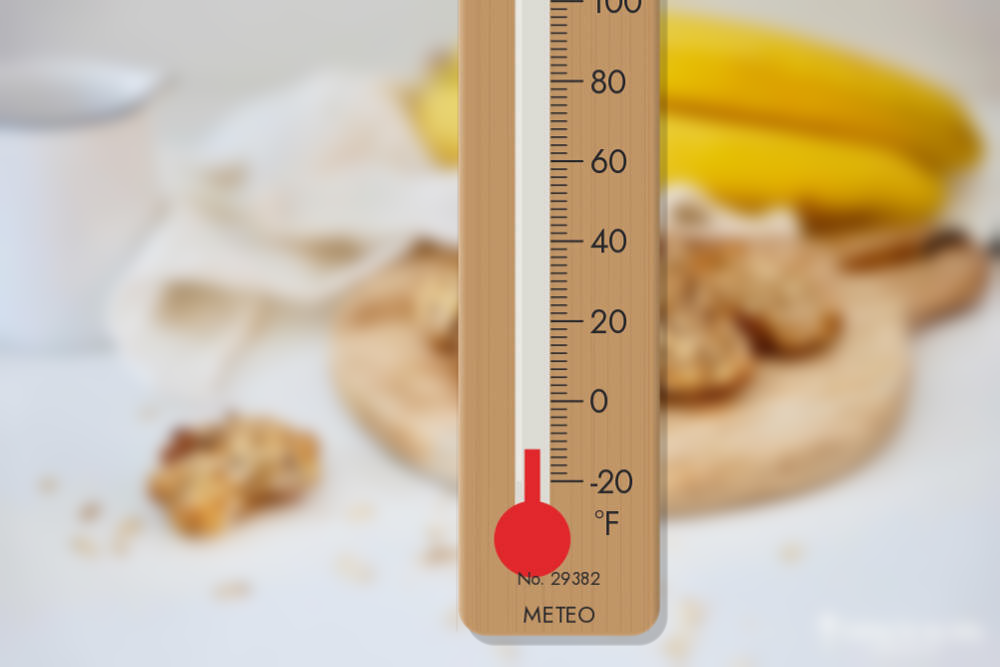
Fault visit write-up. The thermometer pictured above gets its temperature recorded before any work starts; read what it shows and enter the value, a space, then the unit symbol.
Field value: -12 °F
